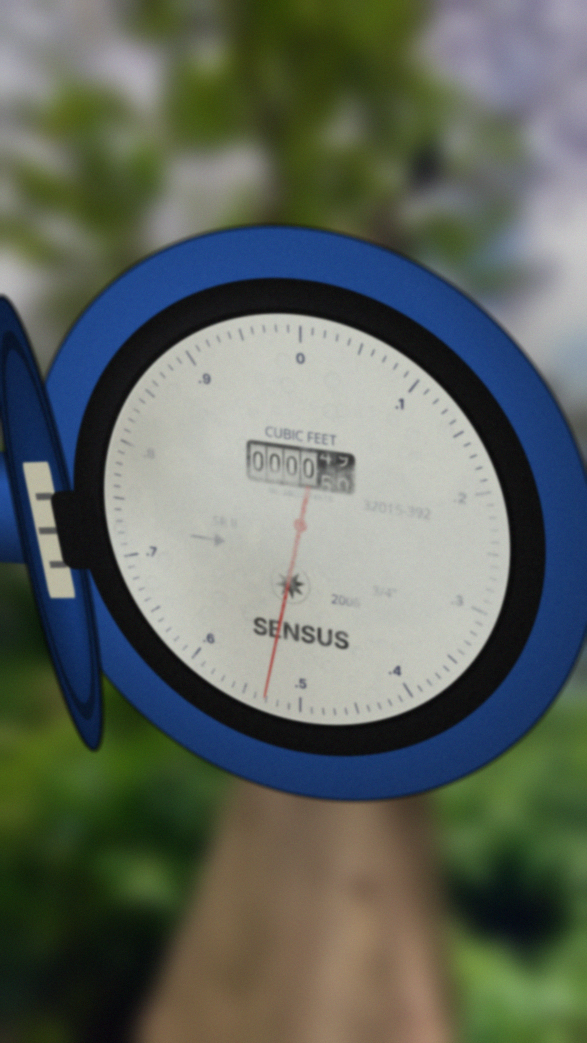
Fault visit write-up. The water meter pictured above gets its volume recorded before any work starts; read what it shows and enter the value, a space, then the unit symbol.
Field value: 49.53 ft³
